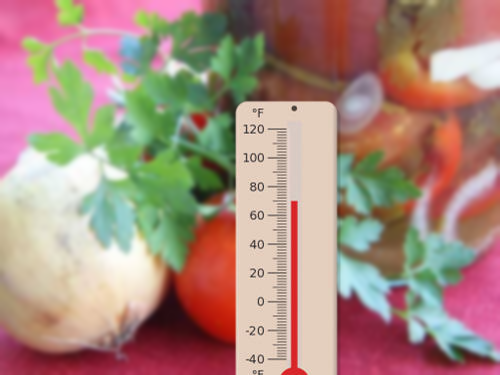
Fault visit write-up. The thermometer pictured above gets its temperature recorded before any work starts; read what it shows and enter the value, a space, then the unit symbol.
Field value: 70 °F
